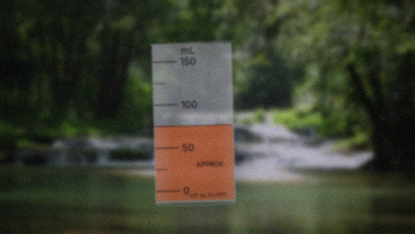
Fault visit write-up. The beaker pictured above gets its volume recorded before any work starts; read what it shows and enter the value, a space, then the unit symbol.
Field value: 75 mL
